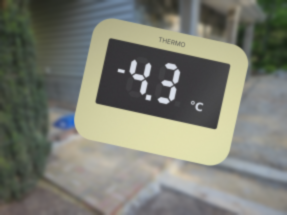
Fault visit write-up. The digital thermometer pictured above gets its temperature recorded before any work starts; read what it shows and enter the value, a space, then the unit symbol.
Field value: -4.3 °C
